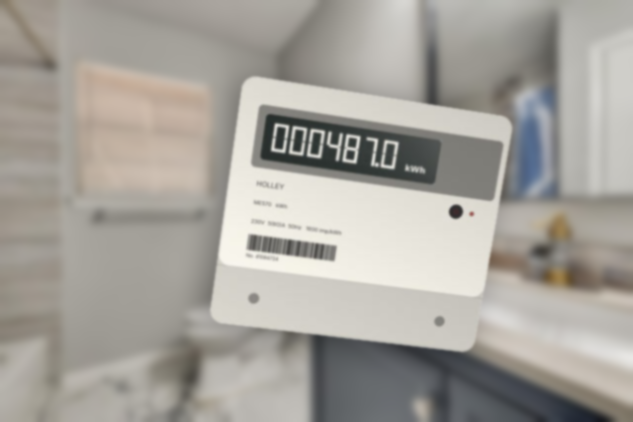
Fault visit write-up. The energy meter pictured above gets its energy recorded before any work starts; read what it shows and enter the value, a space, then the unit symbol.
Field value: 487.0 kWh
